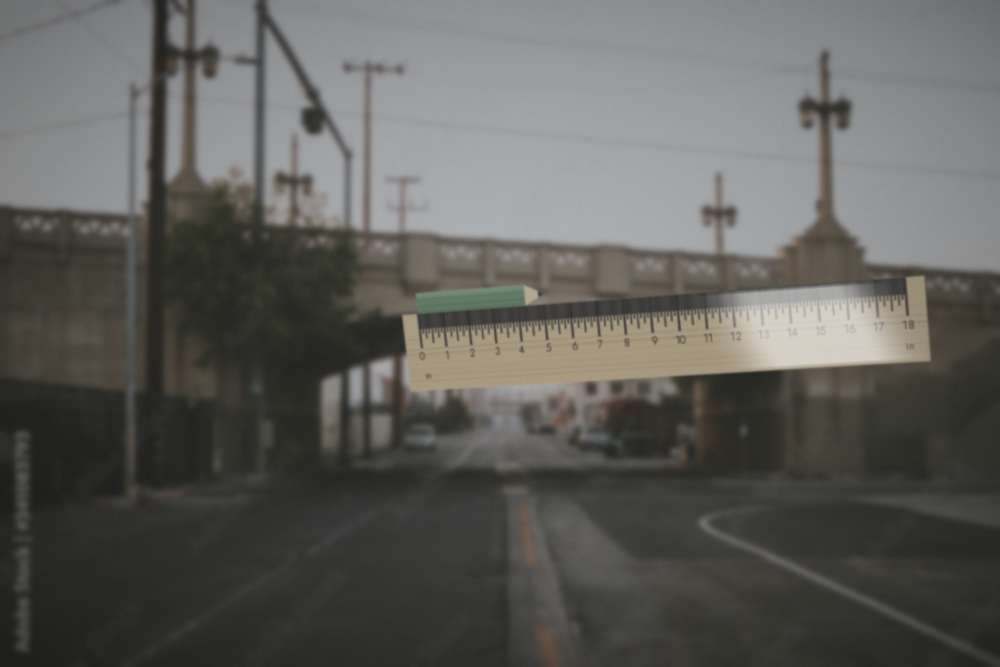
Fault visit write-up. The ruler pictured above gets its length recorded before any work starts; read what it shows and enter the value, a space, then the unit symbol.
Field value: 5 in
